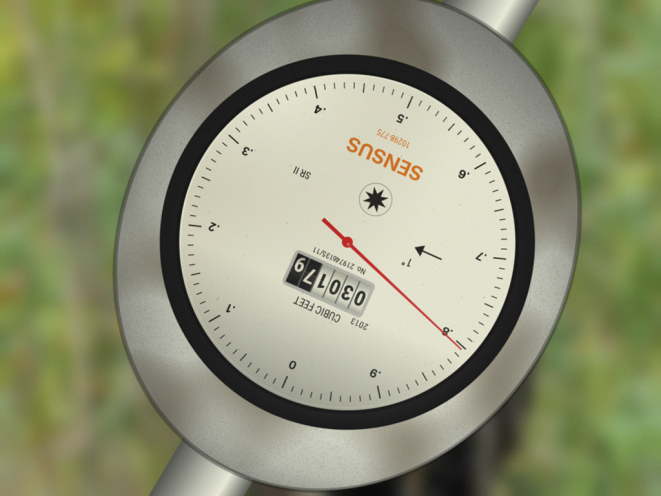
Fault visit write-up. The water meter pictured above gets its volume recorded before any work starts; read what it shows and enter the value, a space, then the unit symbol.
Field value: 30178.80 ft³
